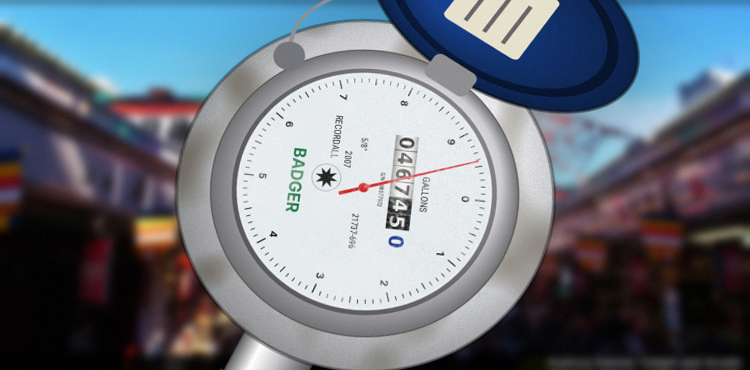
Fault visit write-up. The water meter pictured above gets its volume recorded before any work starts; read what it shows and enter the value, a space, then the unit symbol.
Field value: 467449.4 gal
